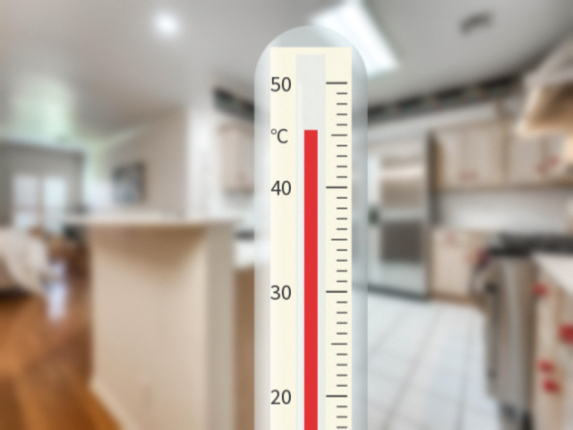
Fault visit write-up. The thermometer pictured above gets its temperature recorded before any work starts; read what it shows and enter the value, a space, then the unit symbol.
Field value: 45.5 °C
